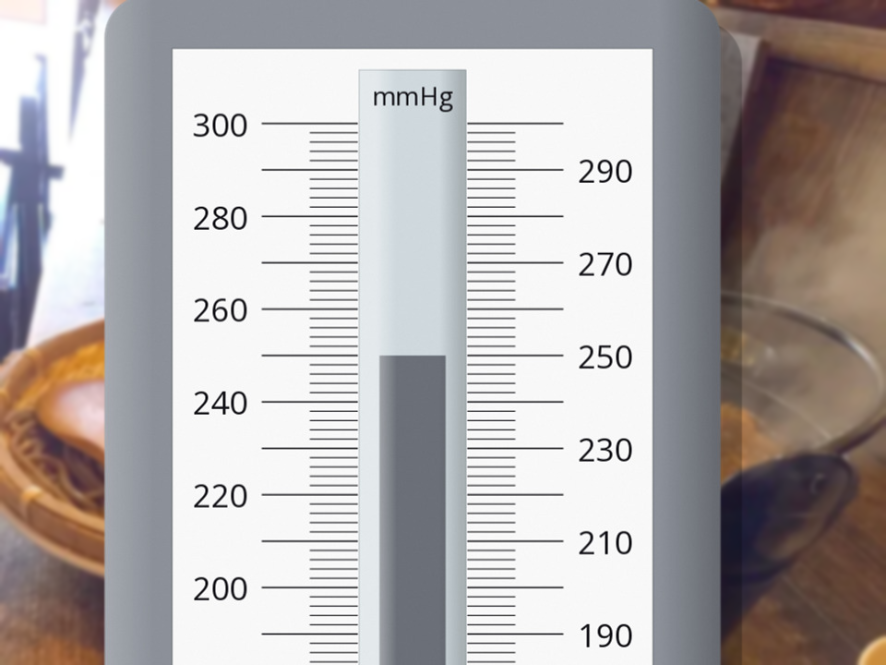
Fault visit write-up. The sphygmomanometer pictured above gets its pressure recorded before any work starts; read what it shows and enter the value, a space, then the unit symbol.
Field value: 250 mmHg
